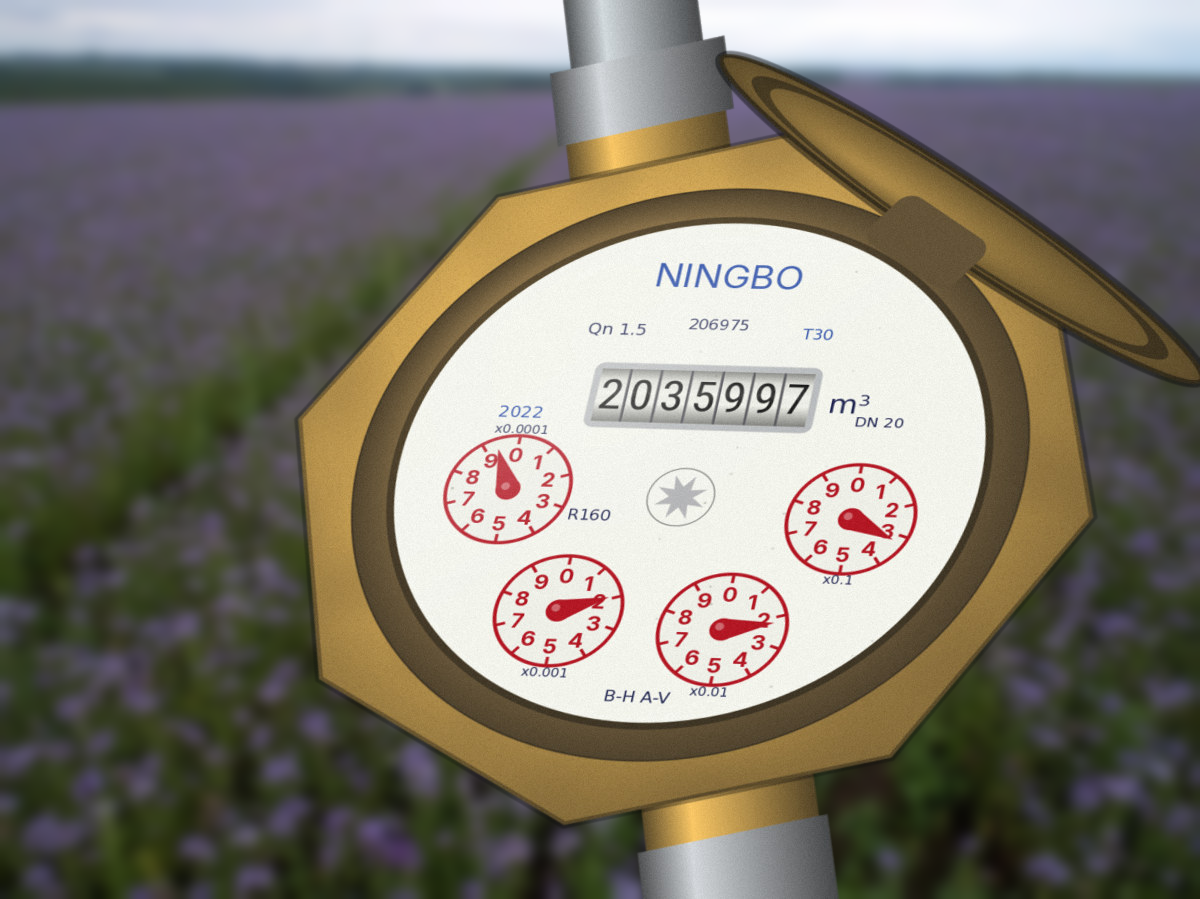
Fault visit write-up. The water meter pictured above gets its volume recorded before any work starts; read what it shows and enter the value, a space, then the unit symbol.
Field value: 2035997.3219 m³
